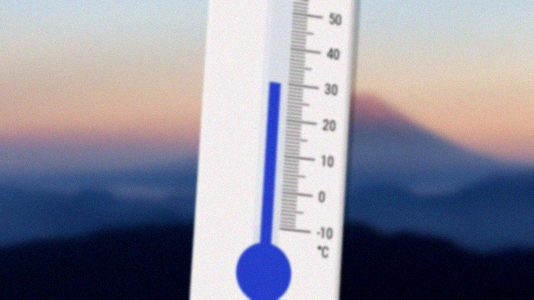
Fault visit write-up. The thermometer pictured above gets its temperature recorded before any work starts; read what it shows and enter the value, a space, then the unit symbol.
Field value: 30 °C
